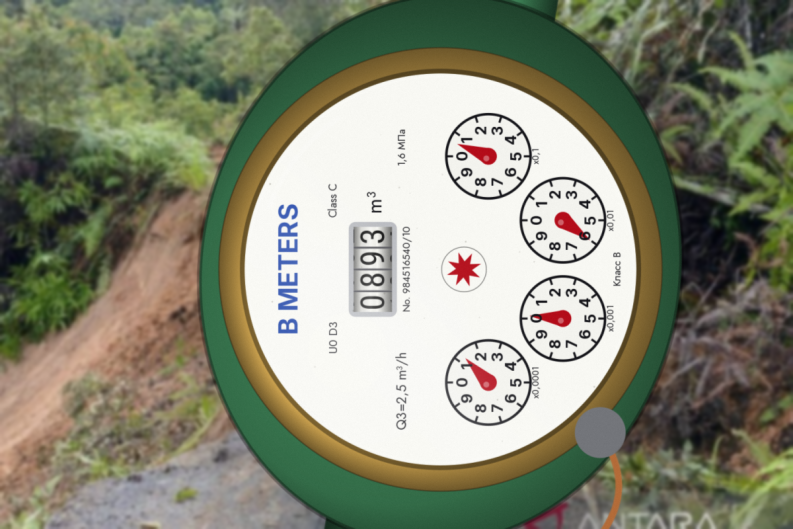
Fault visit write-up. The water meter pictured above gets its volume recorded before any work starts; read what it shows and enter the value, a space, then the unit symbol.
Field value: 893.0601 m³
